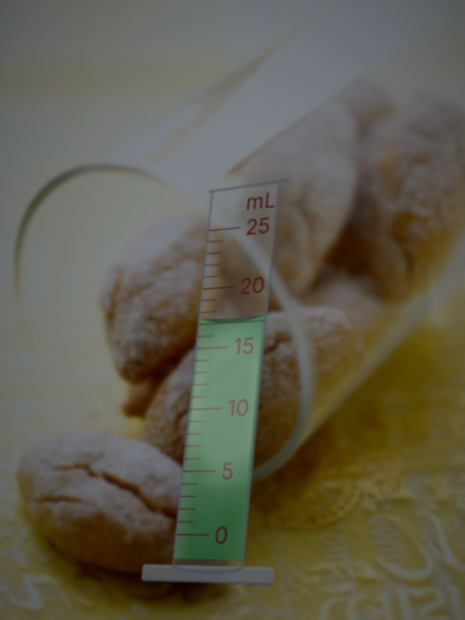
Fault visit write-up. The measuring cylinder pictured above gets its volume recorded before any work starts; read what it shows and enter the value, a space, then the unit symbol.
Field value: 17 mL
